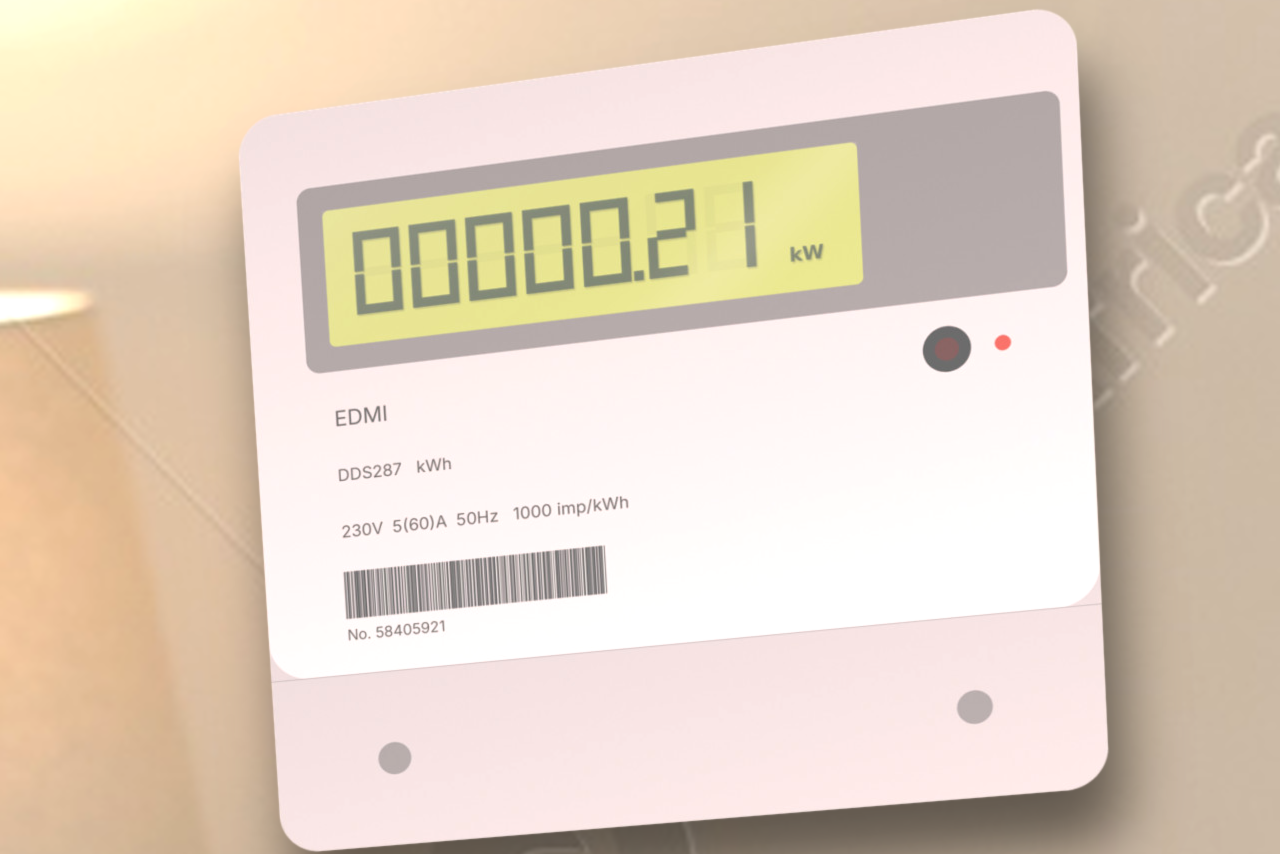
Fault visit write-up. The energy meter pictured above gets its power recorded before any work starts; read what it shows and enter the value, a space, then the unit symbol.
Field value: 0.21 kW
